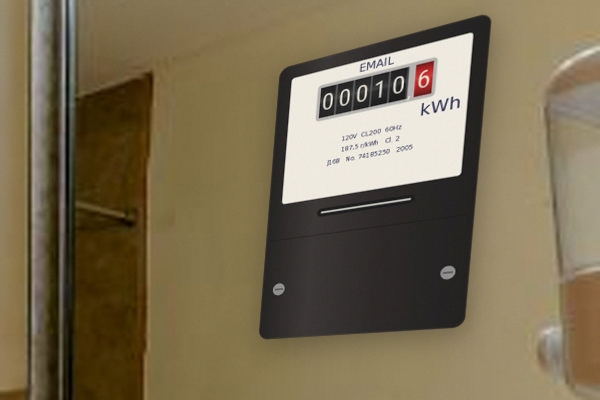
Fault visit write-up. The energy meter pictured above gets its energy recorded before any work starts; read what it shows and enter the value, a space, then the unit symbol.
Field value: 10.6 kWh
